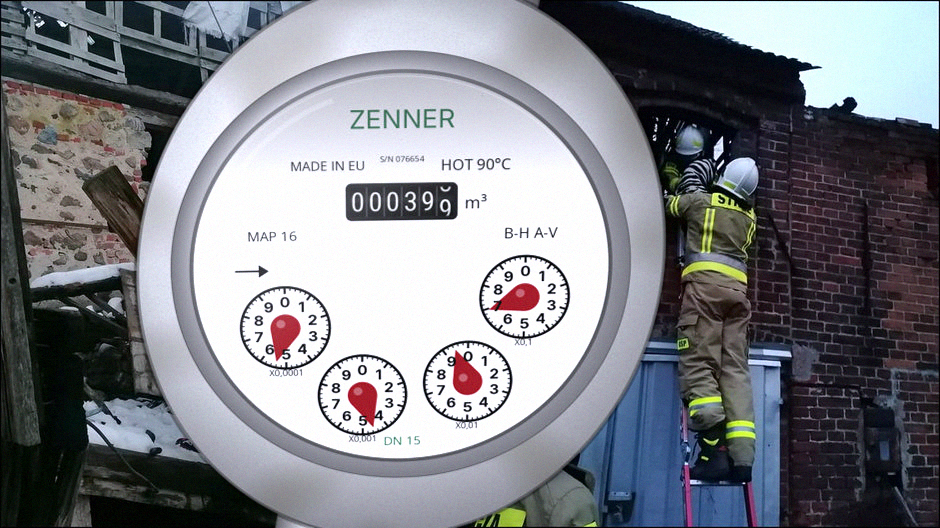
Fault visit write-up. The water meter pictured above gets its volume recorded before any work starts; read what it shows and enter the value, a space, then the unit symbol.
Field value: 398.6945 m³
